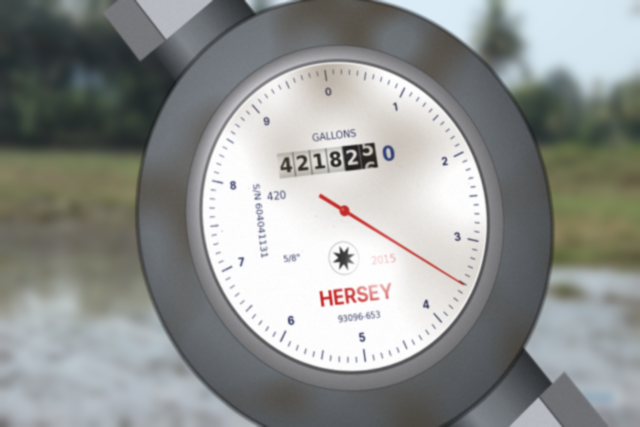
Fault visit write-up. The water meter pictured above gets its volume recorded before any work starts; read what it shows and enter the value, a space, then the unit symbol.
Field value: 4218253.5 gal
